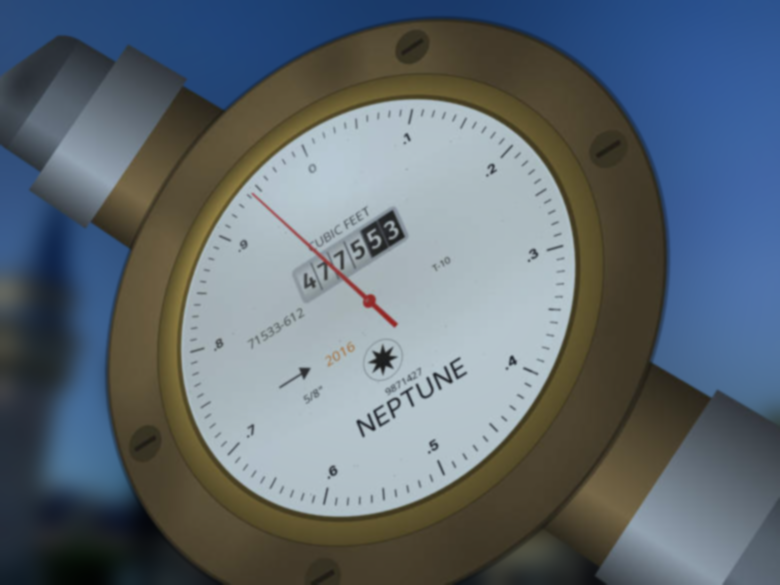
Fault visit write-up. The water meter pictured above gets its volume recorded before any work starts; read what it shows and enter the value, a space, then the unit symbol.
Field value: 477552.94 ft³
